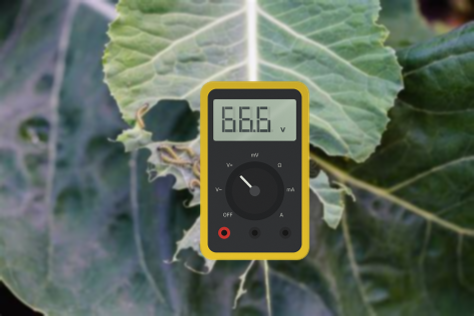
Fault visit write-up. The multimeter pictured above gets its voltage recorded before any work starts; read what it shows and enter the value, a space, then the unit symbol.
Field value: 66.6 V
